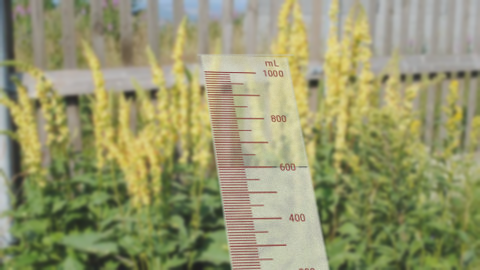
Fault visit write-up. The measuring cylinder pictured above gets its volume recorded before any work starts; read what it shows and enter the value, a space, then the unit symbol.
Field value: 600 mL
